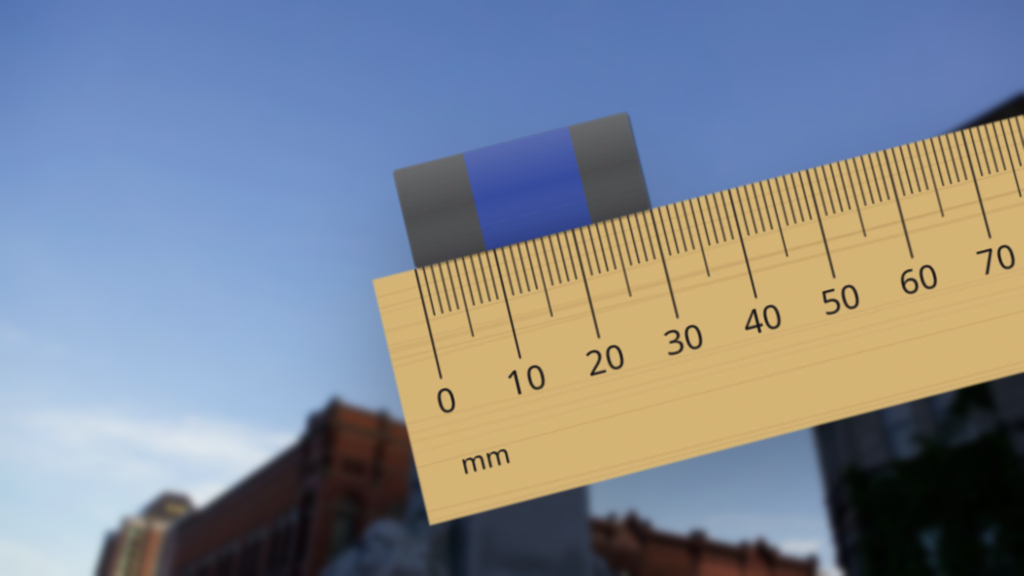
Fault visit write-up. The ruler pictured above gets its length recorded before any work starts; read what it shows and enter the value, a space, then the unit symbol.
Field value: 30 mm
